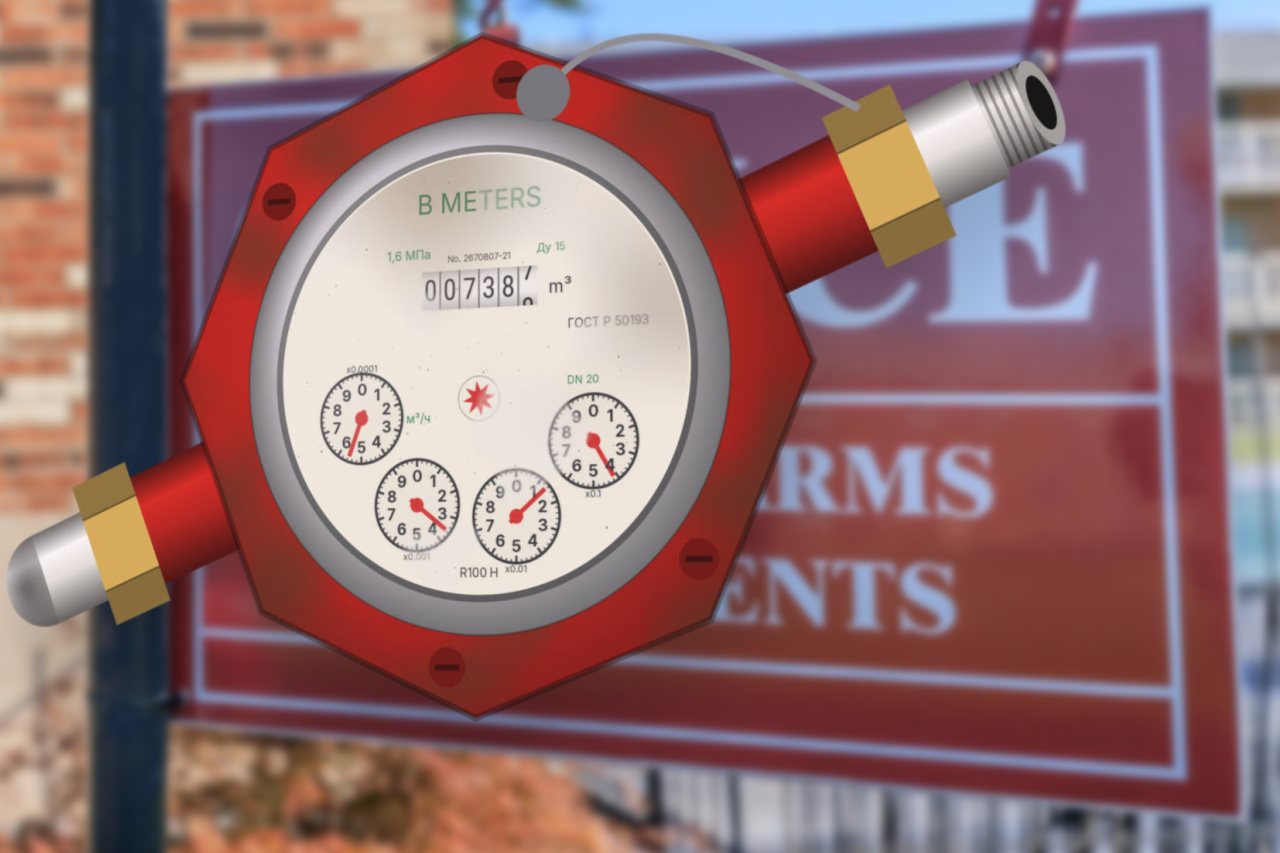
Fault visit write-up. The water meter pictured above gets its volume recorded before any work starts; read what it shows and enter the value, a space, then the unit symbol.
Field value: 7387.4135 m³
